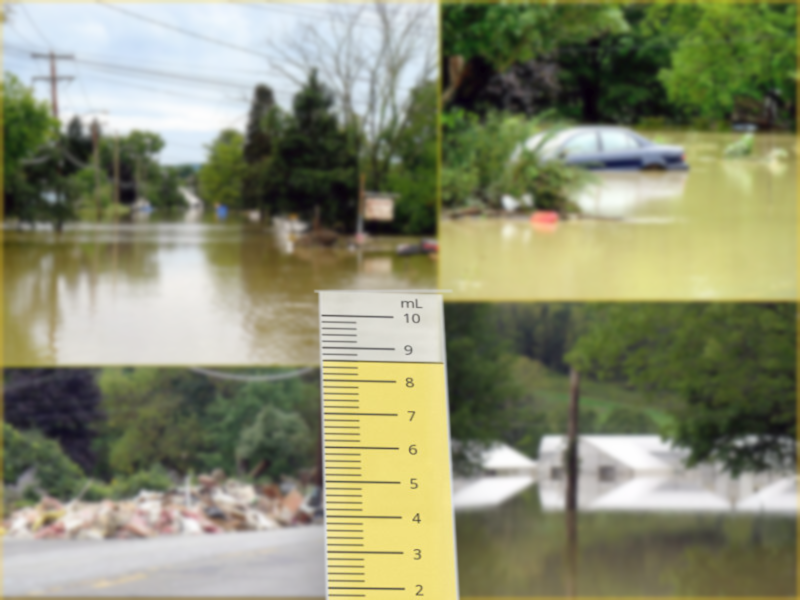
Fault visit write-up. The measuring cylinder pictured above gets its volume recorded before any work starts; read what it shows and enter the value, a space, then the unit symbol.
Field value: 8.6 mL
